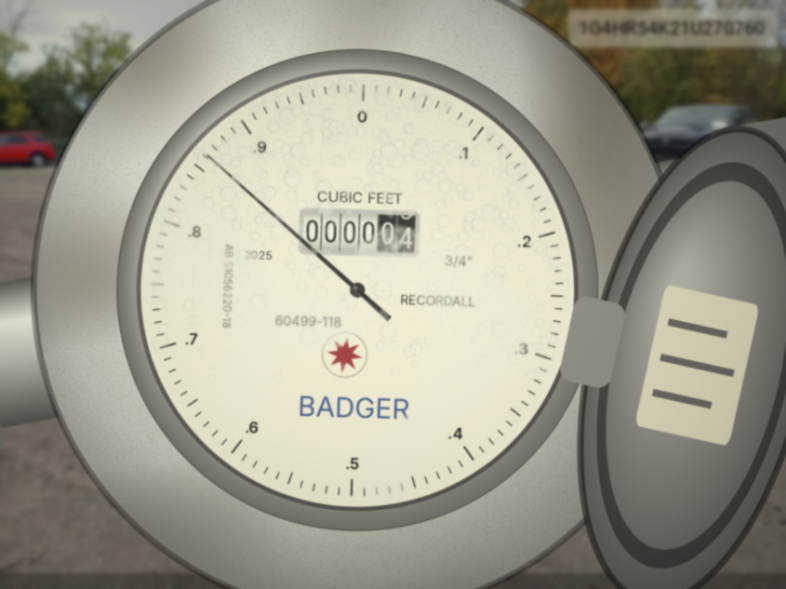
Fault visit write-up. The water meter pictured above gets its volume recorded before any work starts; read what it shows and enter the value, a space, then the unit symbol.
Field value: 3.86 ft³
